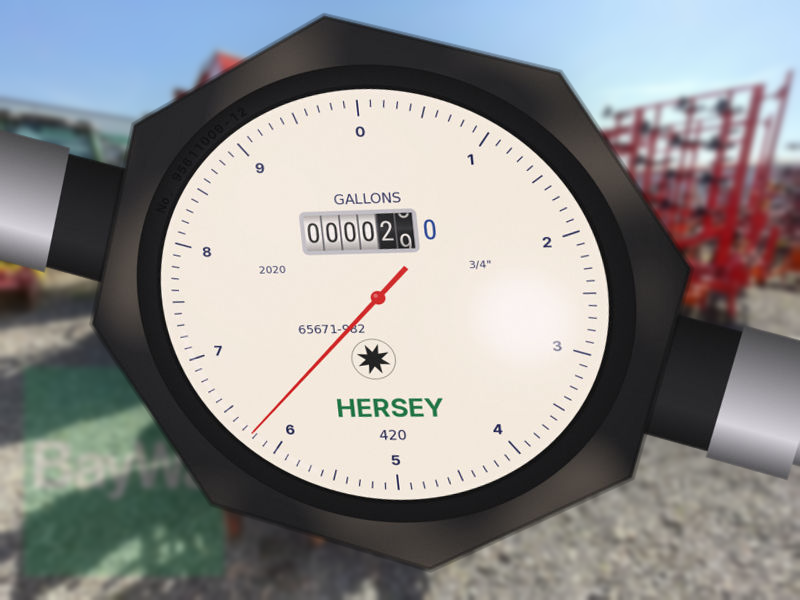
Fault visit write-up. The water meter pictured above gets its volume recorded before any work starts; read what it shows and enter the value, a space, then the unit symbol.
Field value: 286.2 gal
